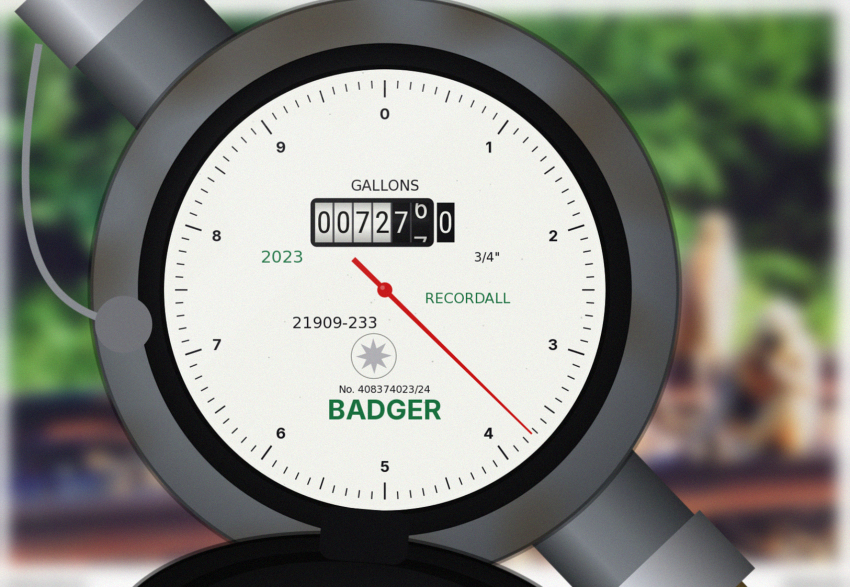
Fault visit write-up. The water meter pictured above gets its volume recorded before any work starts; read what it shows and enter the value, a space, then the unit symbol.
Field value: 72763.7 gal
